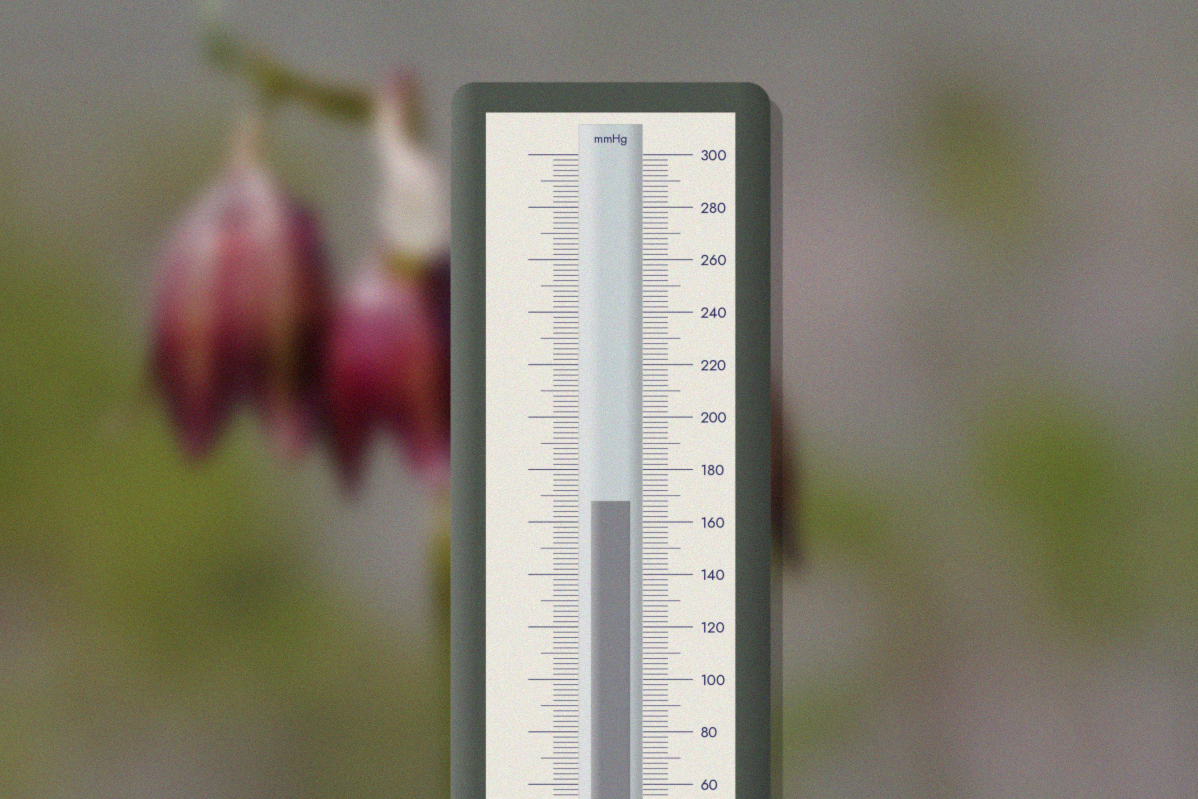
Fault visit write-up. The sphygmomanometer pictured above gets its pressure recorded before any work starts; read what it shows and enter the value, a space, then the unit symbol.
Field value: 168 mmHg
